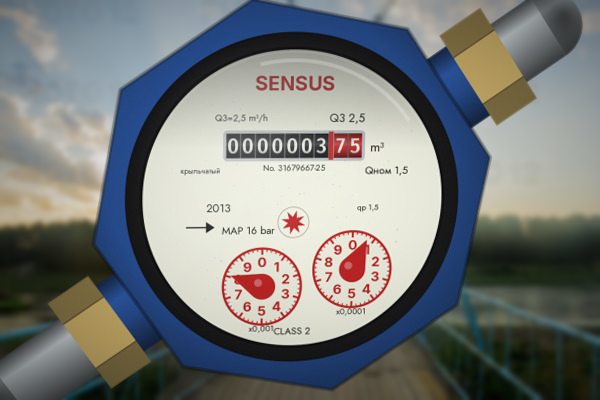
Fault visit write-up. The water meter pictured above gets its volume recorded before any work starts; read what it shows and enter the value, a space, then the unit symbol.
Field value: 3.7580 m³
